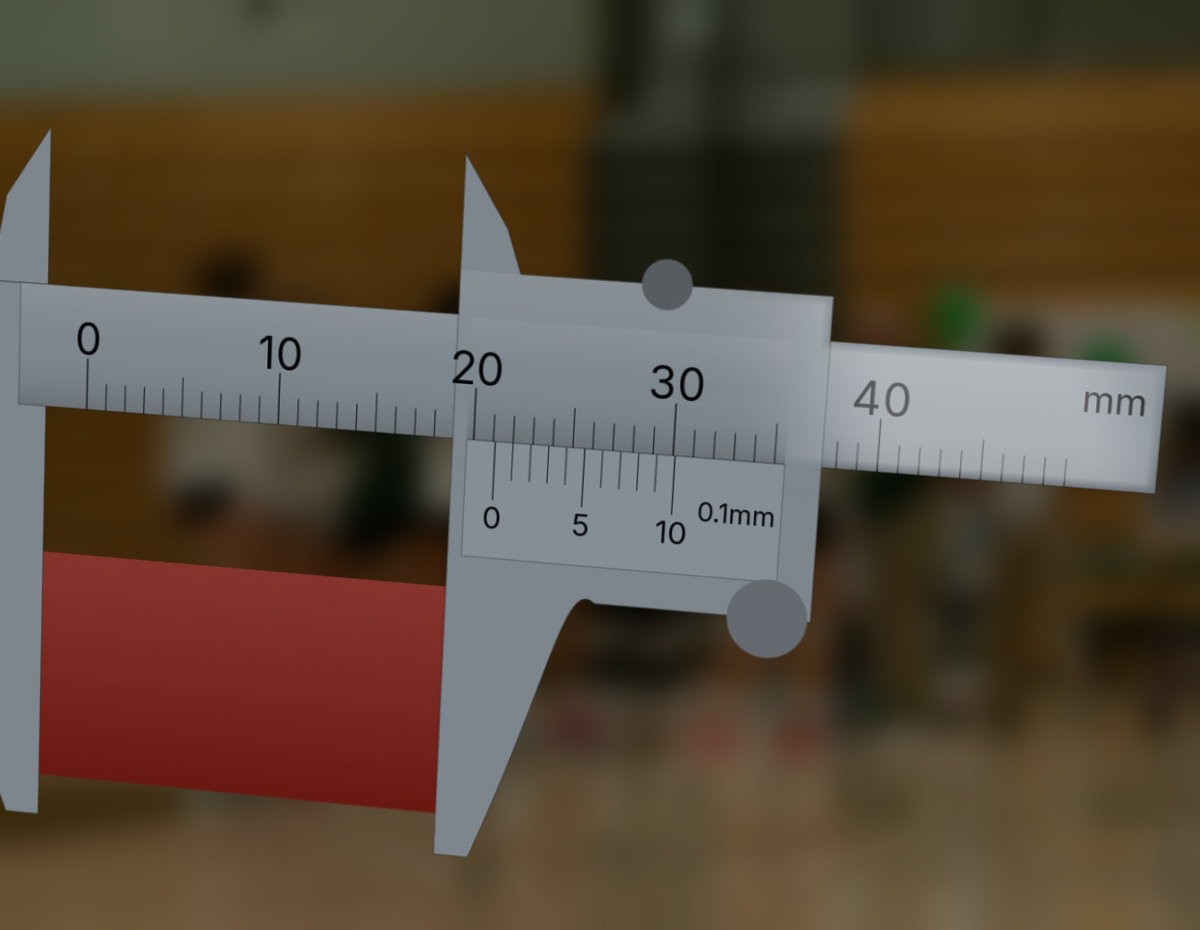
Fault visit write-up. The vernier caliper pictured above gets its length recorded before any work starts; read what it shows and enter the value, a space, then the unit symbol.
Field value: 21.1 mm
